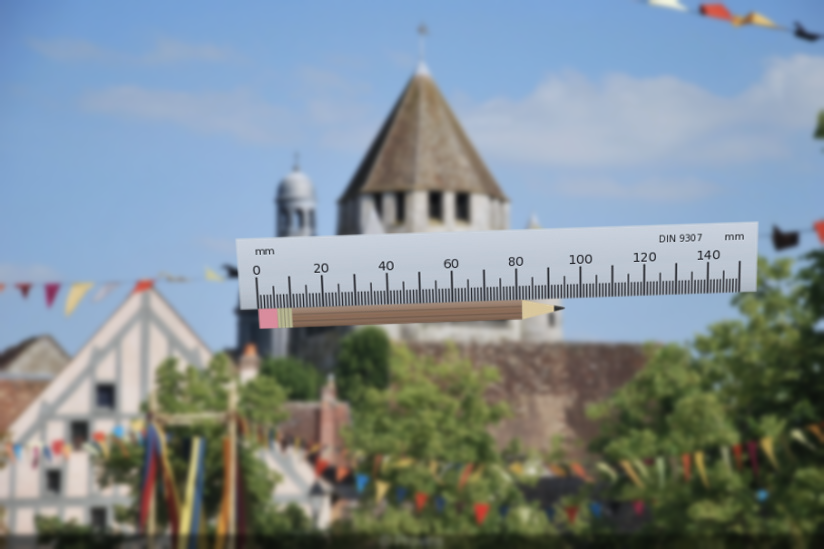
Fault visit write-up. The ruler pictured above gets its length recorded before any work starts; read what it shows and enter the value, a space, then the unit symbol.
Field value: 95 mm
